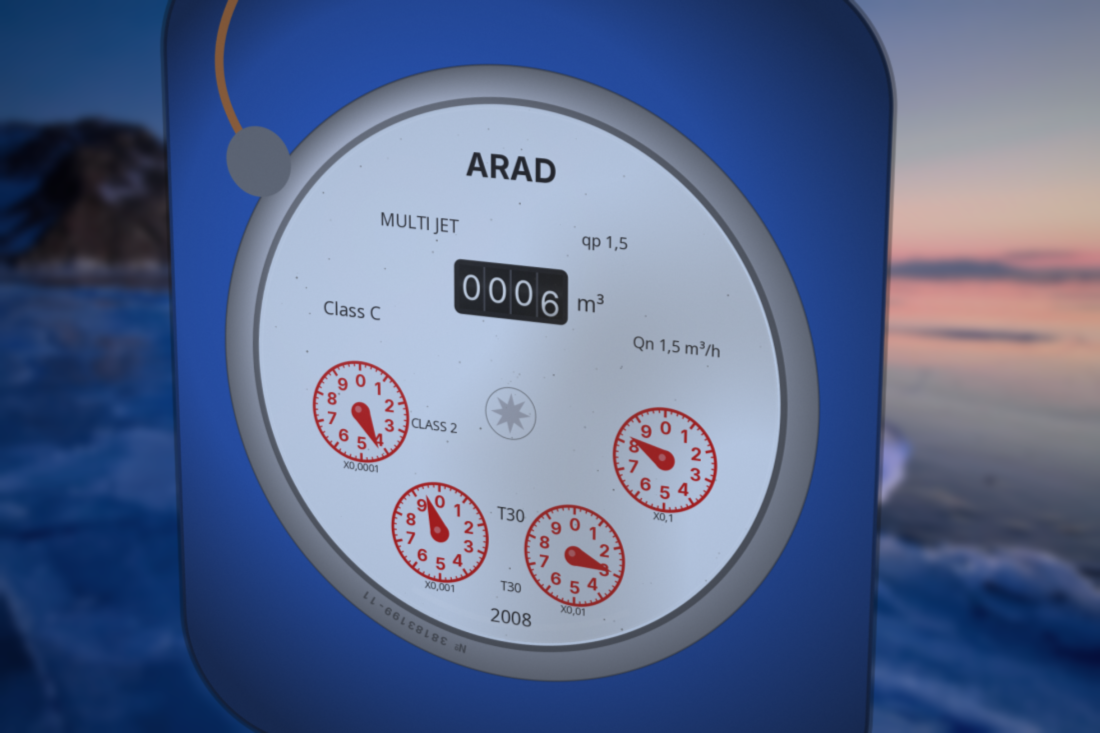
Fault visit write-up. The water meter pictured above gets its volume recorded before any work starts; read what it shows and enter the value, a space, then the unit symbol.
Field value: 5.8294 m³
